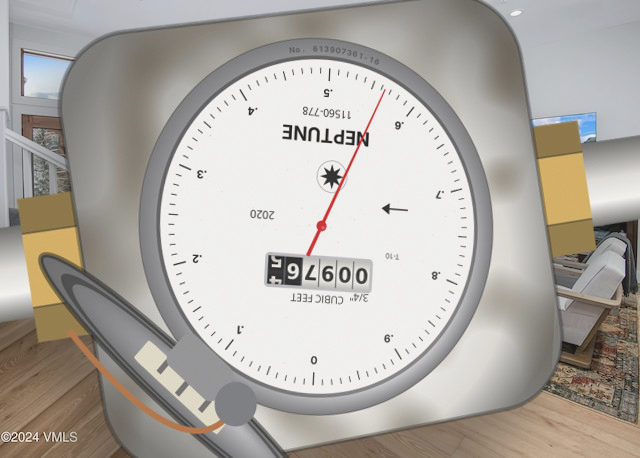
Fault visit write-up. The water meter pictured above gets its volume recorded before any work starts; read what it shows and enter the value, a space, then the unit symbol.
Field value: 9764.56 ft³
